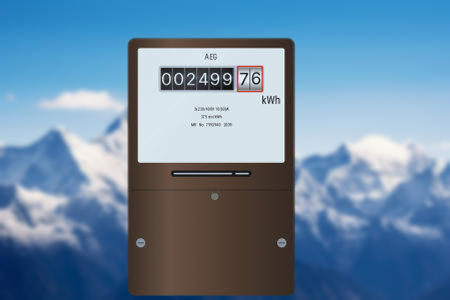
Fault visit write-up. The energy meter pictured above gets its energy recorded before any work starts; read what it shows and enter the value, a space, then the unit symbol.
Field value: 2499.76 kWh
